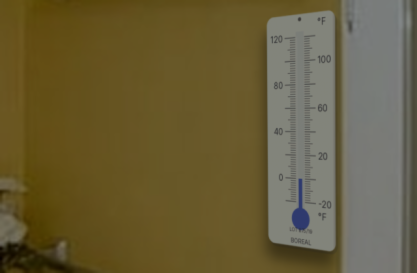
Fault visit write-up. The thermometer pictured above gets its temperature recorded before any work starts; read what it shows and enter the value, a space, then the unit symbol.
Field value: 0 °F
